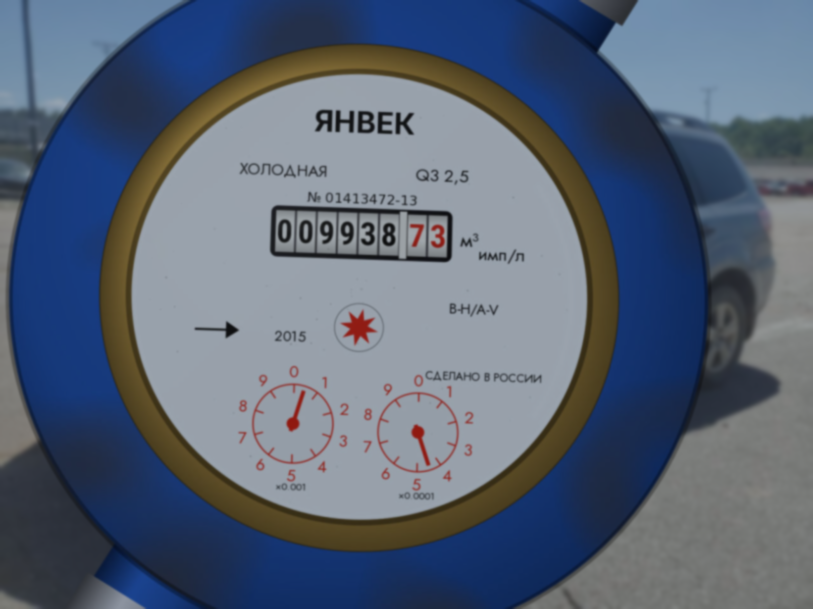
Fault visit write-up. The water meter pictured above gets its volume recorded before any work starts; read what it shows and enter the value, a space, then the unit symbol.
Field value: 9938.7304 m³
